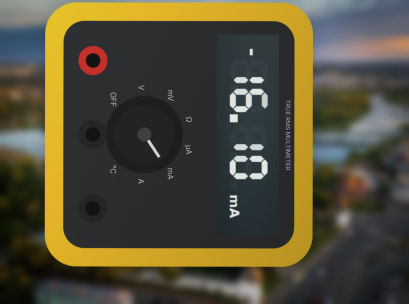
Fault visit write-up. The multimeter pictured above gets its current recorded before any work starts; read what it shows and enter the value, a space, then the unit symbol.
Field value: -16.10 mA
